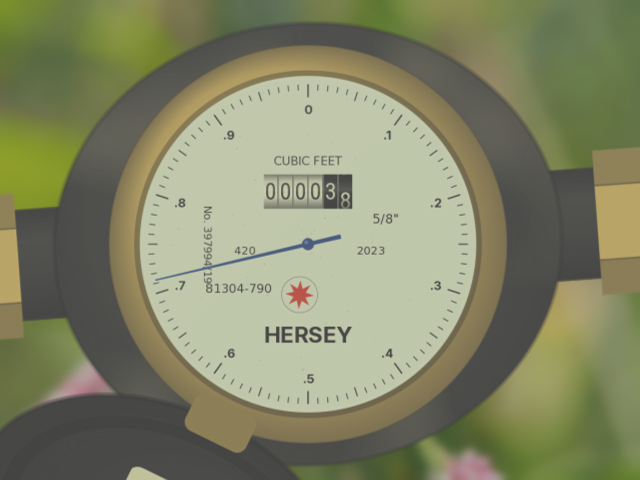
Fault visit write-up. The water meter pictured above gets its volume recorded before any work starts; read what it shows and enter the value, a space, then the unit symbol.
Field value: 37.71 ft³
